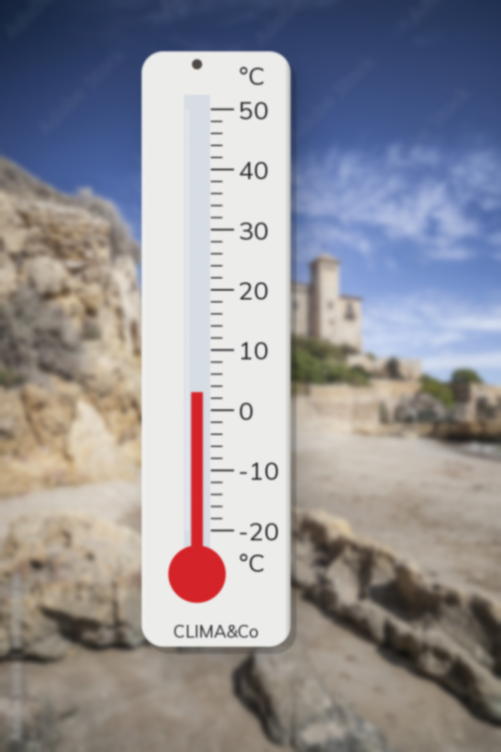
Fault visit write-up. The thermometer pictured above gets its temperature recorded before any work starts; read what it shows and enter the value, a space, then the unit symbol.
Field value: 3 °C
